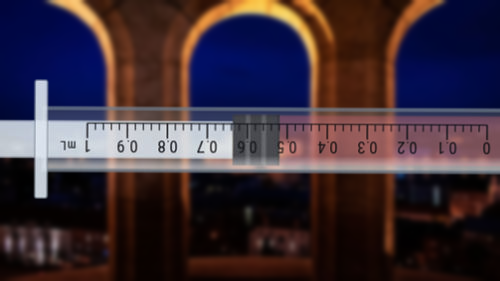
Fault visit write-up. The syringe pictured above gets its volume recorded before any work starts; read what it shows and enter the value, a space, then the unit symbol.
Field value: 0.52 mL
